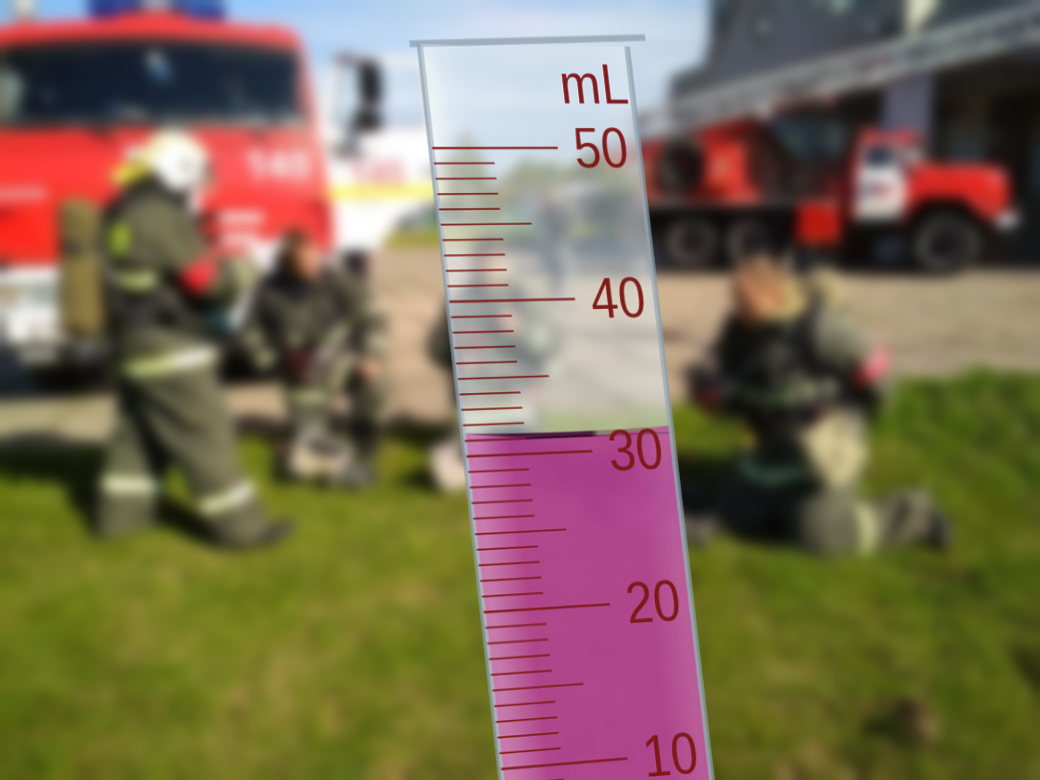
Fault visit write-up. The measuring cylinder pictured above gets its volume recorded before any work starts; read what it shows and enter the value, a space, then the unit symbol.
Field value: 31 mL
